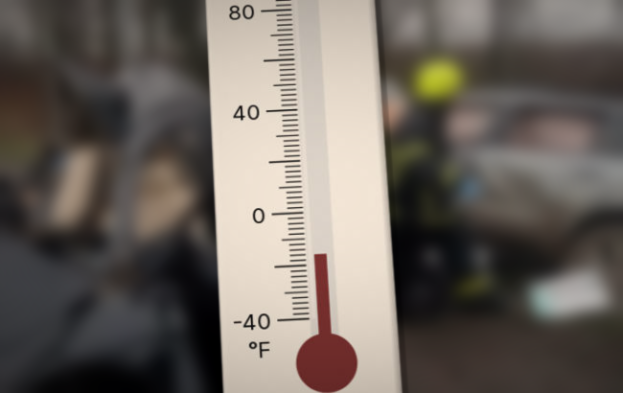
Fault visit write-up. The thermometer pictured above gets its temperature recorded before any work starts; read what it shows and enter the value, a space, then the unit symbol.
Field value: -16 °F
